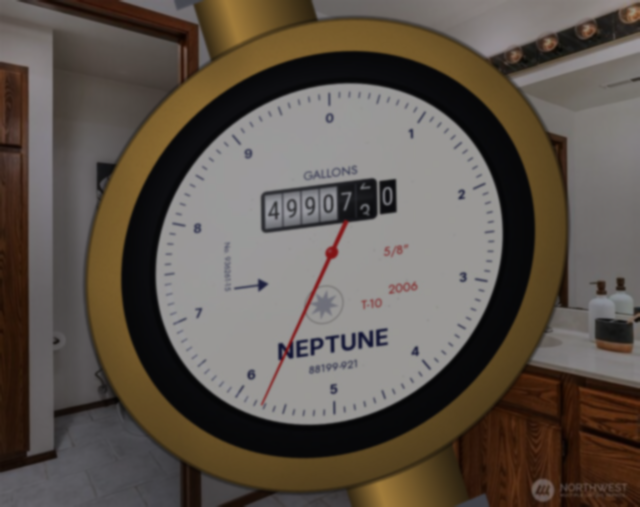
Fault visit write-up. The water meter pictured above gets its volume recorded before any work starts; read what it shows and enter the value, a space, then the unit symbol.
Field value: 4990725.7 gal
